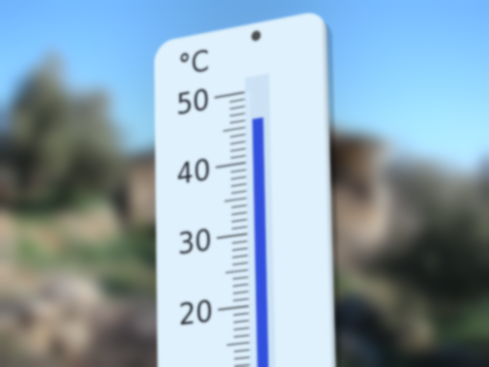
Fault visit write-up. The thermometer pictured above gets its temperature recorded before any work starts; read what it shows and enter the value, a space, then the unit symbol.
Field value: 46 °C
